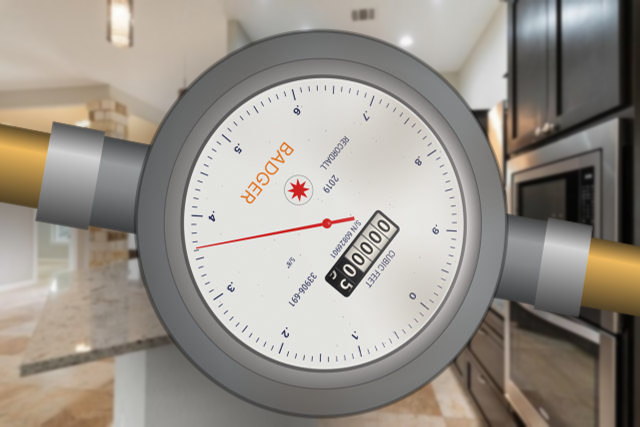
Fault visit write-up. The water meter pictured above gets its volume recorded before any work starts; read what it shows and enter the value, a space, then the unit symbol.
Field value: 5.36 ft³
